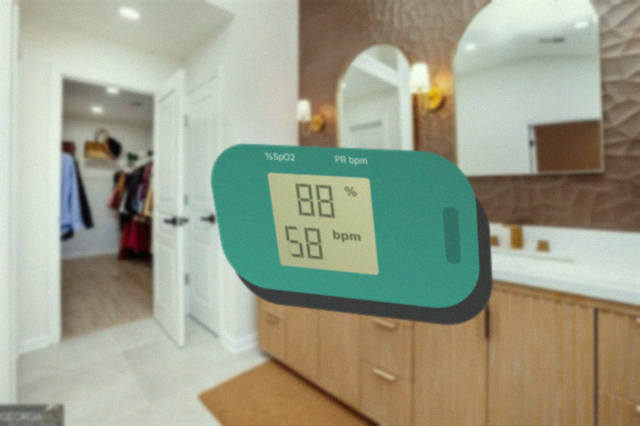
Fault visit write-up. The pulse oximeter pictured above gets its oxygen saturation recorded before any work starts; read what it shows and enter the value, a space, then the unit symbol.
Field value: 88 %
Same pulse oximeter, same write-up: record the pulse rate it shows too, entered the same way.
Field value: 58 bpm
